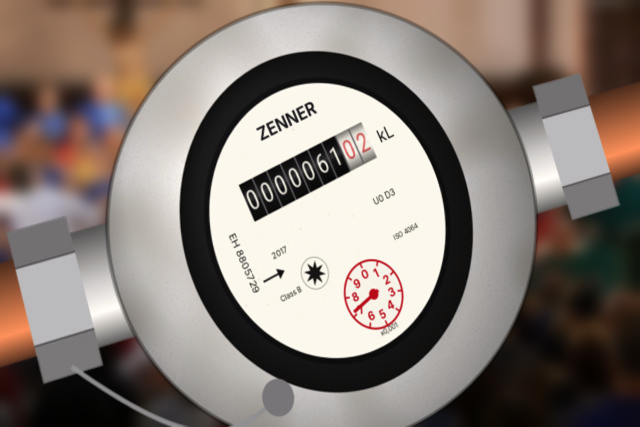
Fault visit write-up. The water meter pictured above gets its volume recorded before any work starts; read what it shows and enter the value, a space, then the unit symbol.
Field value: 61.027 kL
